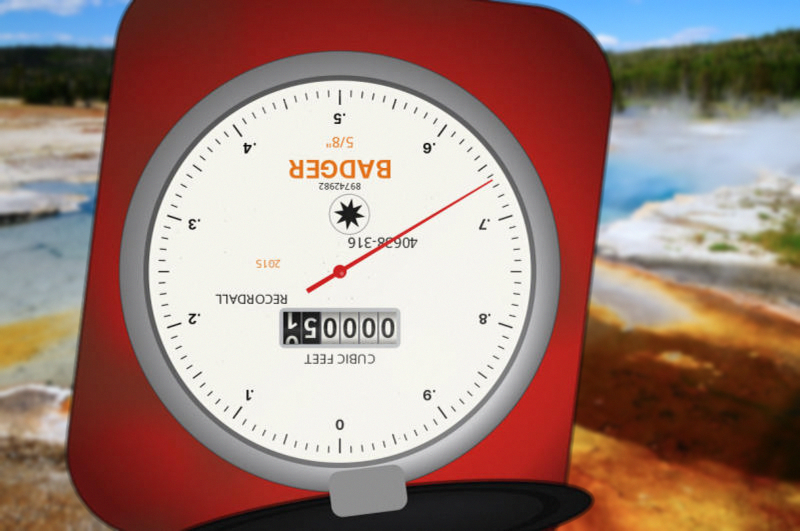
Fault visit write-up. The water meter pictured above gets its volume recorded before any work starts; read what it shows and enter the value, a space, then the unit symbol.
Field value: 50.66 ft³
